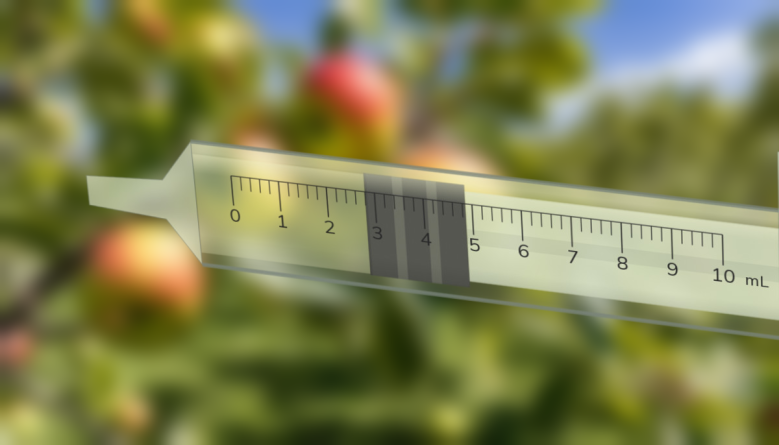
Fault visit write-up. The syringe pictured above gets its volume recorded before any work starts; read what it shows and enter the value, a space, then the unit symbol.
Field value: 2.8 mL
